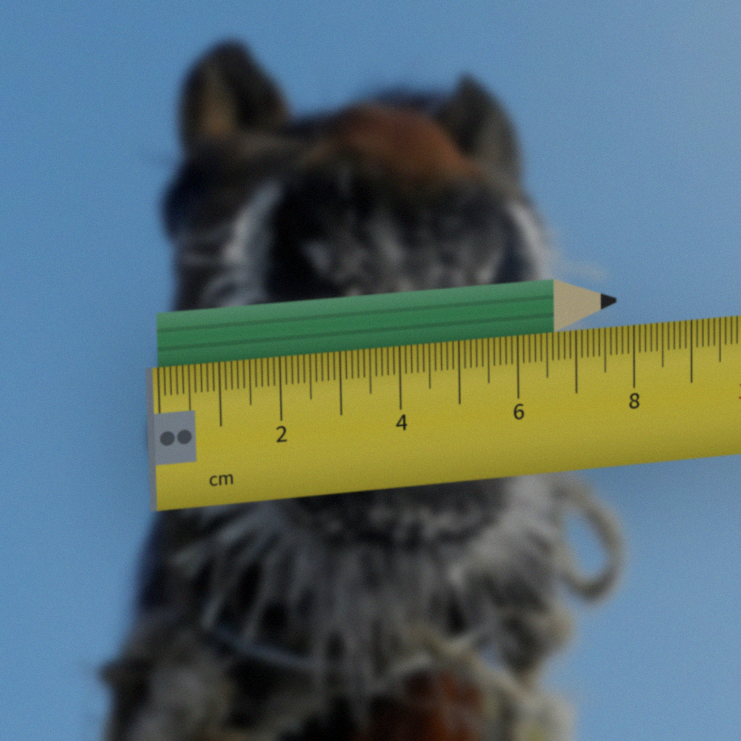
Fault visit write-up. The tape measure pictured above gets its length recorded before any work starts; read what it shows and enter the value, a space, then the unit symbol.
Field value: 7.7 cm
